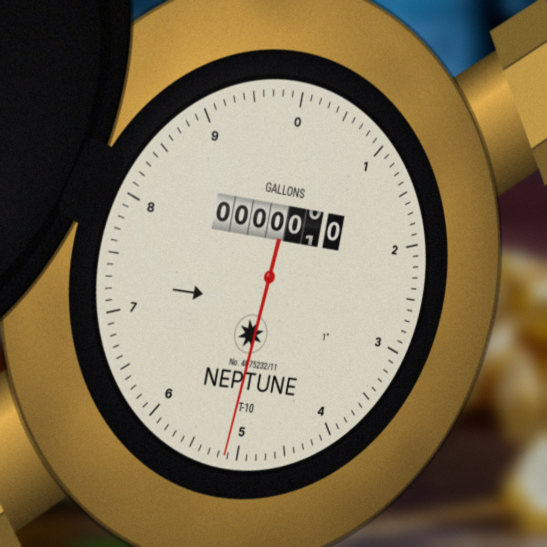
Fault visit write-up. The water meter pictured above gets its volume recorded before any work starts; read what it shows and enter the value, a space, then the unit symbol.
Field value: 5.1 gal
